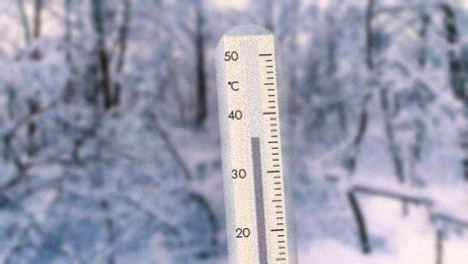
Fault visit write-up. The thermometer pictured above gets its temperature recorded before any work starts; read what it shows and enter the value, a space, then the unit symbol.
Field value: 36 °C
